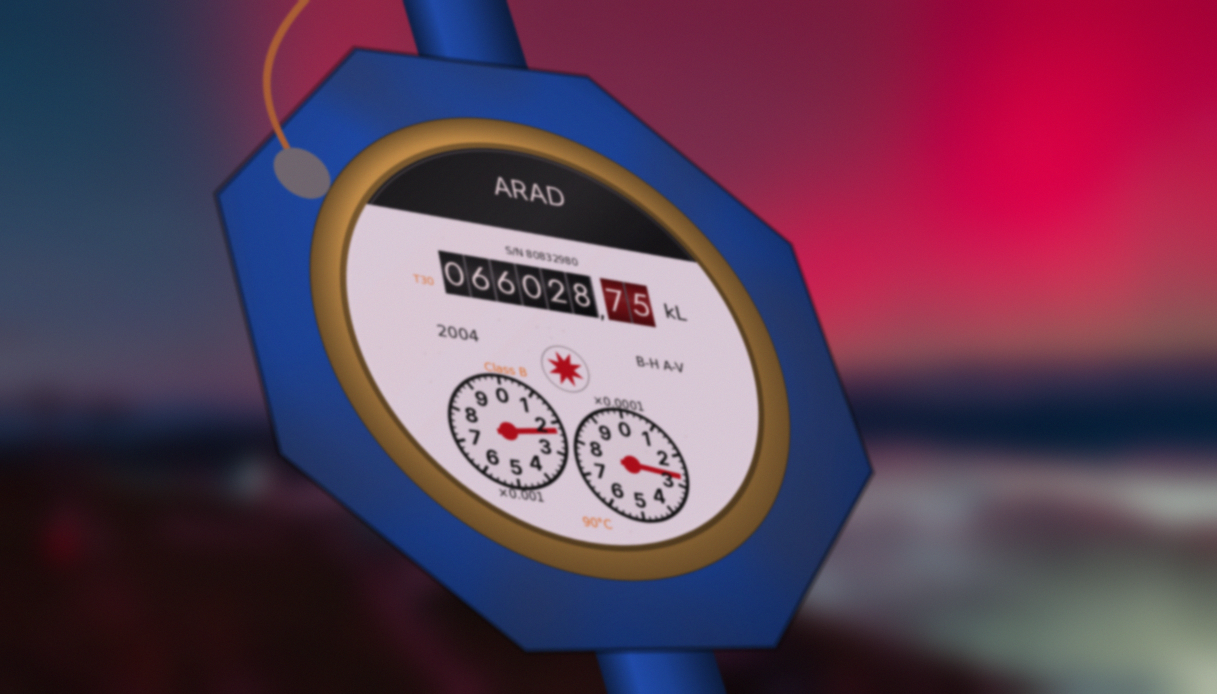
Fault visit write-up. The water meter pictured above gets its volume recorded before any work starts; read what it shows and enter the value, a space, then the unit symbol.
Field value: 66028.7522 kL
